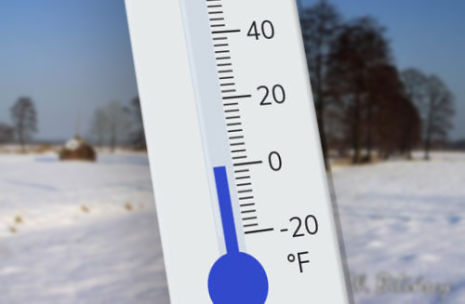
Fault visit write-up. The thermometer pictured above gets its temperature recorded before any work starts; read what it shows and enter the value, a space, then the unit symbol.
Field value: 0 °F
